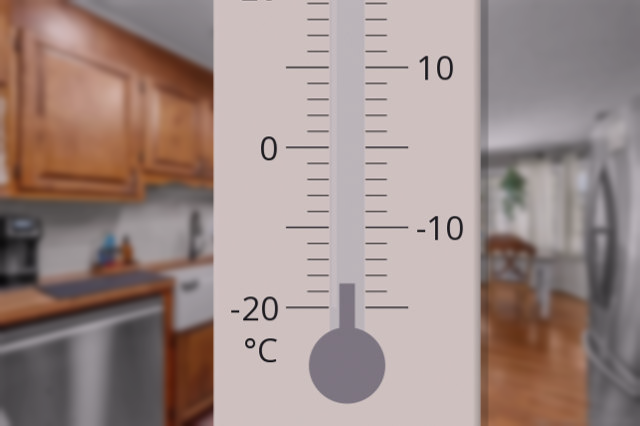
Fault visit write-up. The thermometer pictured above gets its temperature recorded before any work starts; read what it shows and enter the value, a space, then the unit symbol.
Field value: -17 °C
